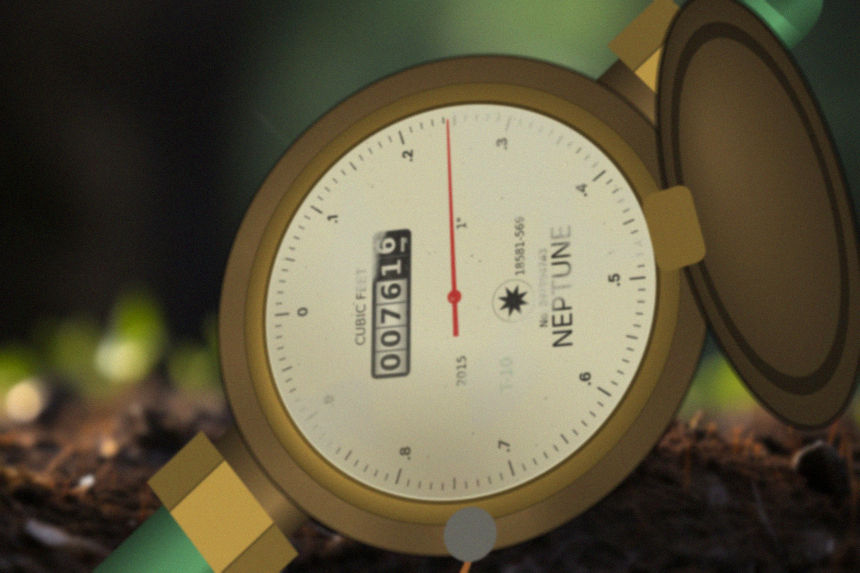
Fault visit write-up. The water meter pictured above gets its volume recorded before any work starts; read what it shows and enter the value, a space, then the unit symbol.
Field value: 7616.24 ft³
